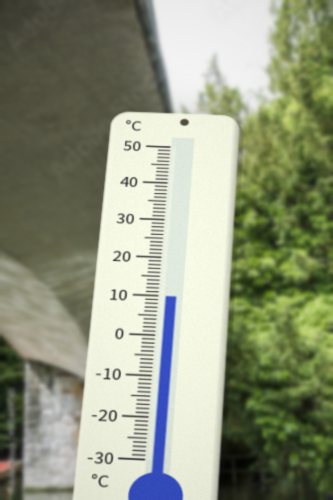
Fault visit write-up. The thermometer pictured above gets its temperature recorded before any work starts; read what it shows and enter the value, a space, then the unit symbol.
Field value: 10 °C
